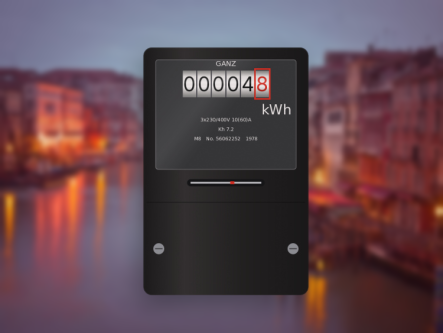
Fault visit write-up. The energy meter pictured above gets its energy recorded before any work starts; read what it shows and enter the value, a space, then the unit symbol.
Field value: 4.8 kWh
